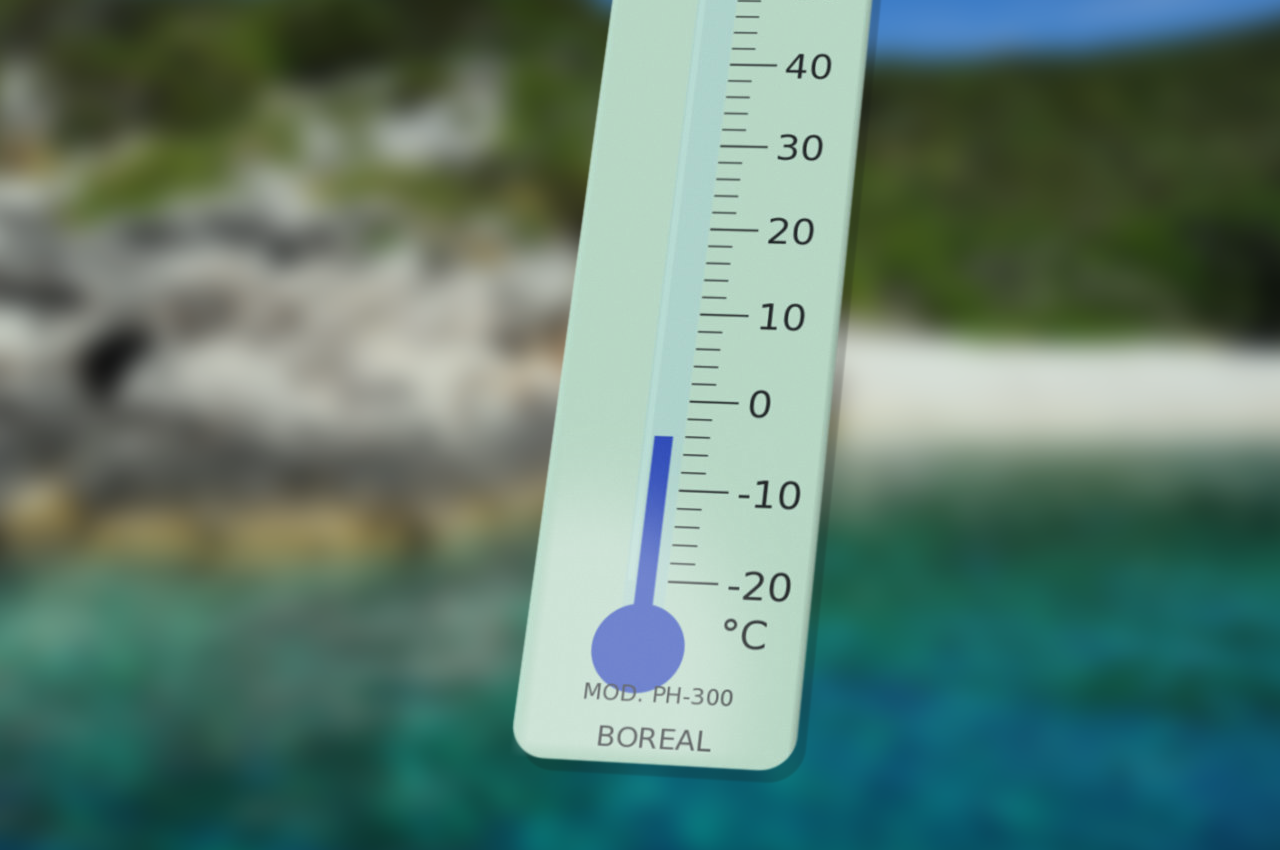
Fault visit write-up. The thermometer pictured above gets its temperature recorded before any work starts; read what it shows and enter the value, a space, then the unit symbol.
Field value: -4 °C
